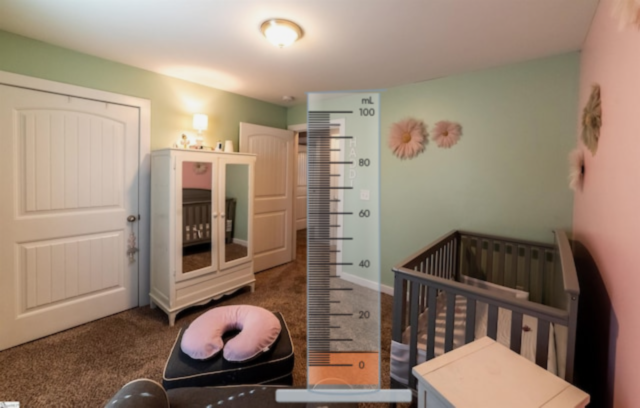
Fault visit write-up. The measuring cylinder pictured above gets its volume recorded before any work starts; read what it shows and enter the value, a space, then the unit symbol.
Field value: 5 mL
